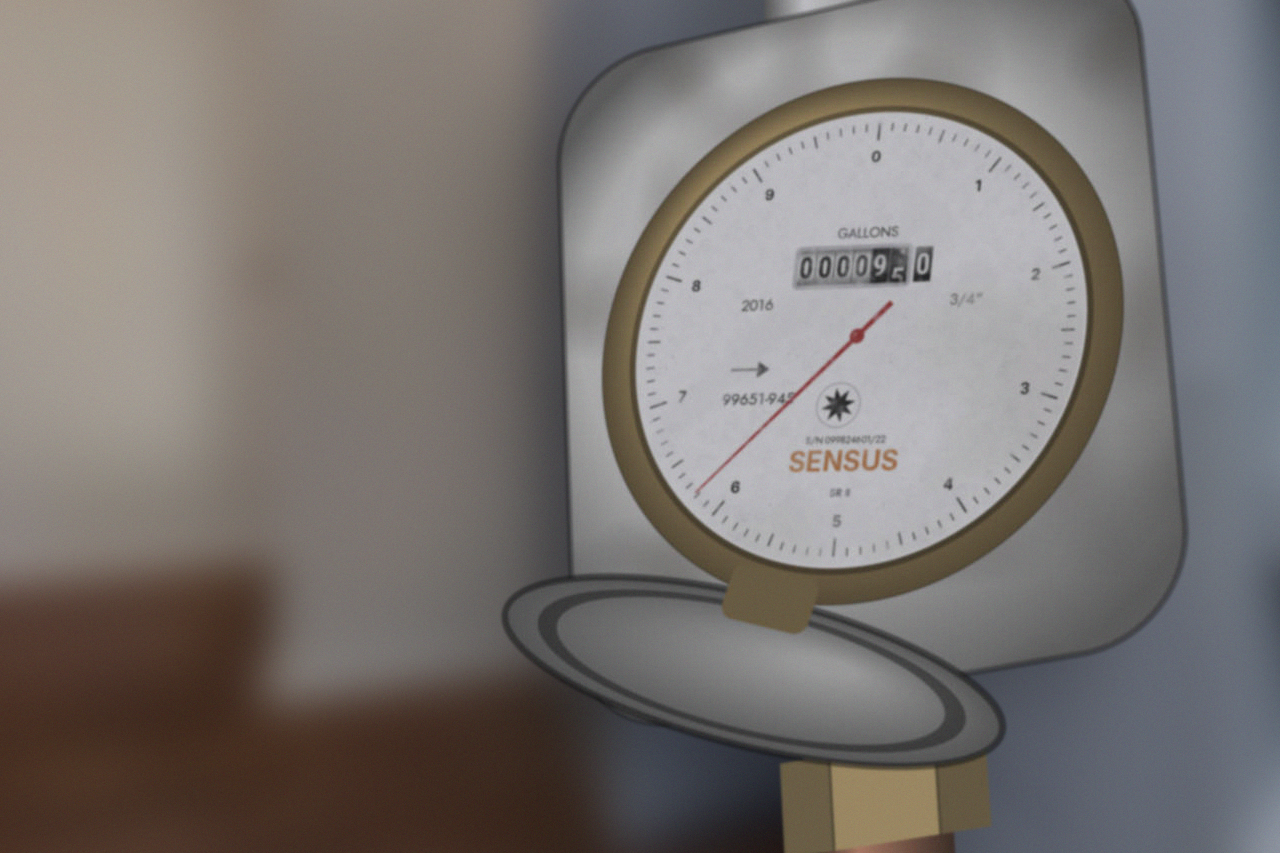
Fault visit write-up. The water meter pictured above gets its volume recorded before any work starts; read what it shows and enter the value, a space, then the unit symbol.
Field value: 946.2 gal
